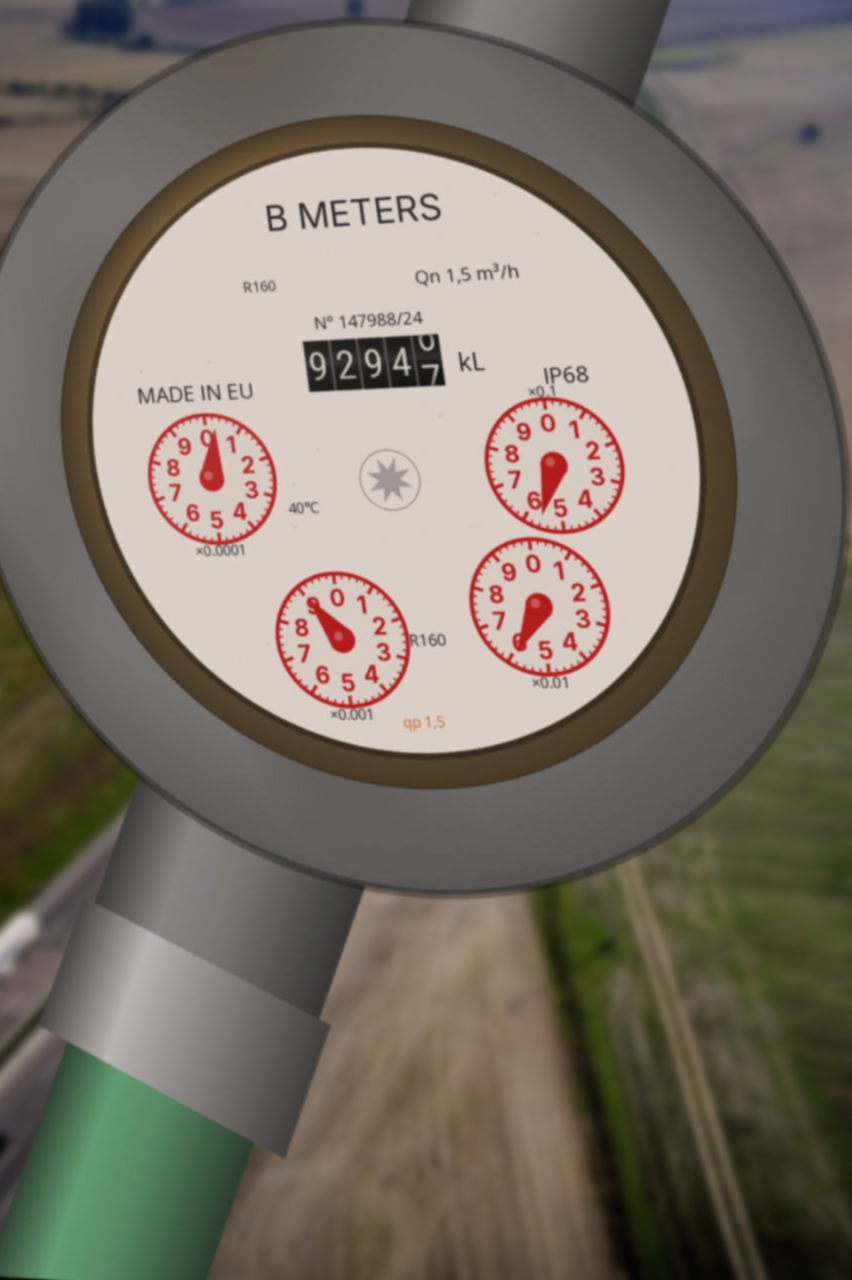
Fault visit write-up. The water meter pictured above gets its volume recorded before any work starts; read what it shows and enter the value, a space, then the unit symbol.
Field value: 92946.5590 kL
